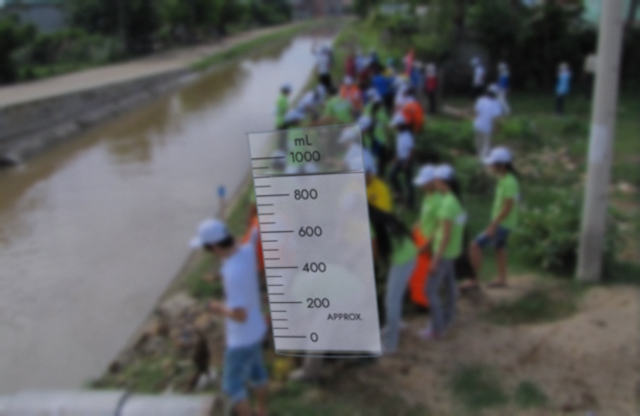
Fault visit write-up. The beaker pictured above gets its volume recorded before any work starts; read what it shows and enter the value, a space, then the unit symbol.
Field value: 900 mL
